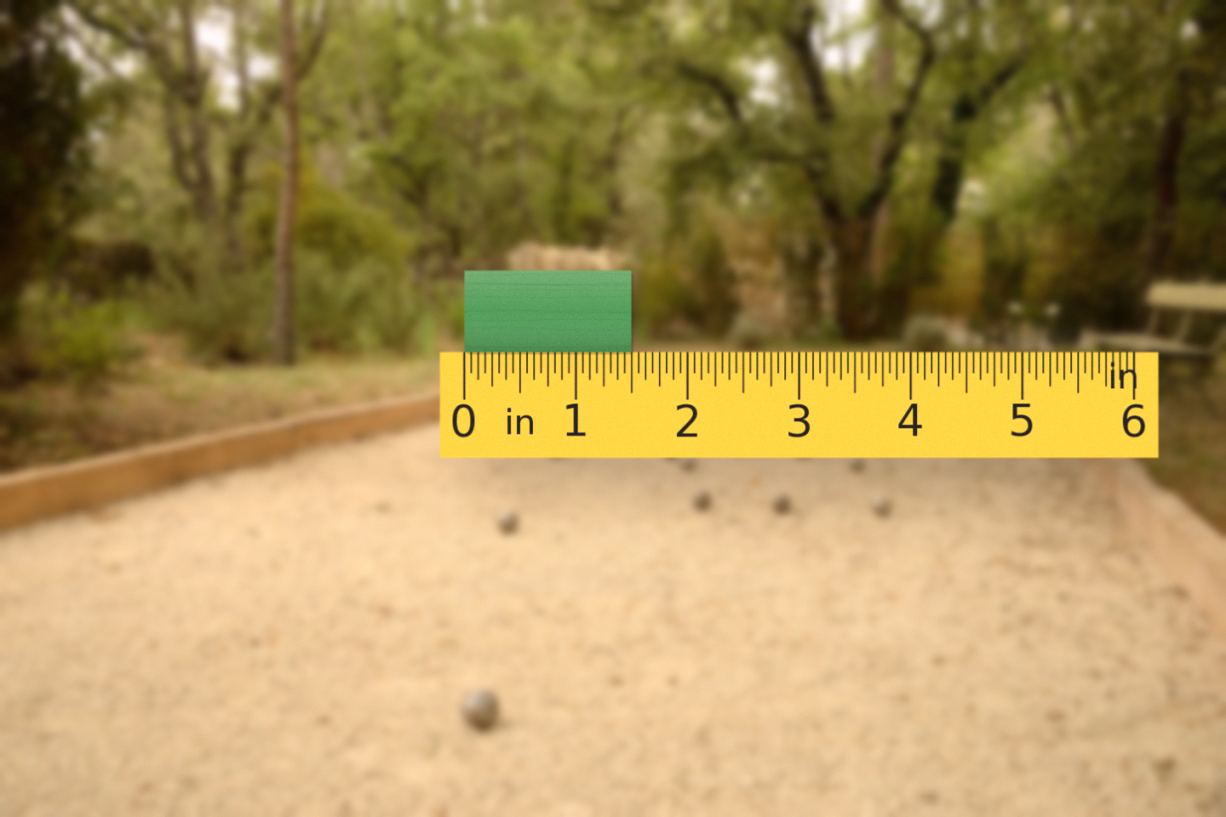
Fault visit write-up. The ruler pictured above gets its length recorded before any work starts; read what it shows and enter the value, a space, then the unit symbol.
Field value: 1.5 in
